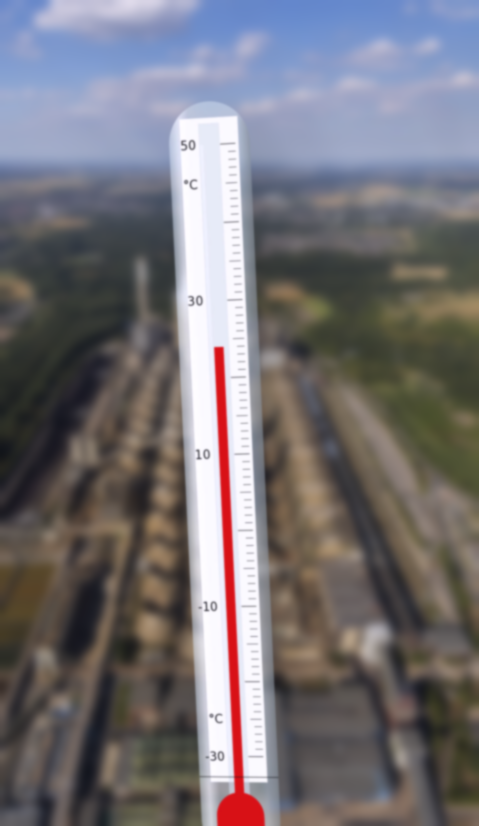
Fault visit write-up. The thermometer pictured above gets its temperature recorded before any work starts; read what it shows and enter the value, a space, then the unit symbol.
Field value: 24 °C
